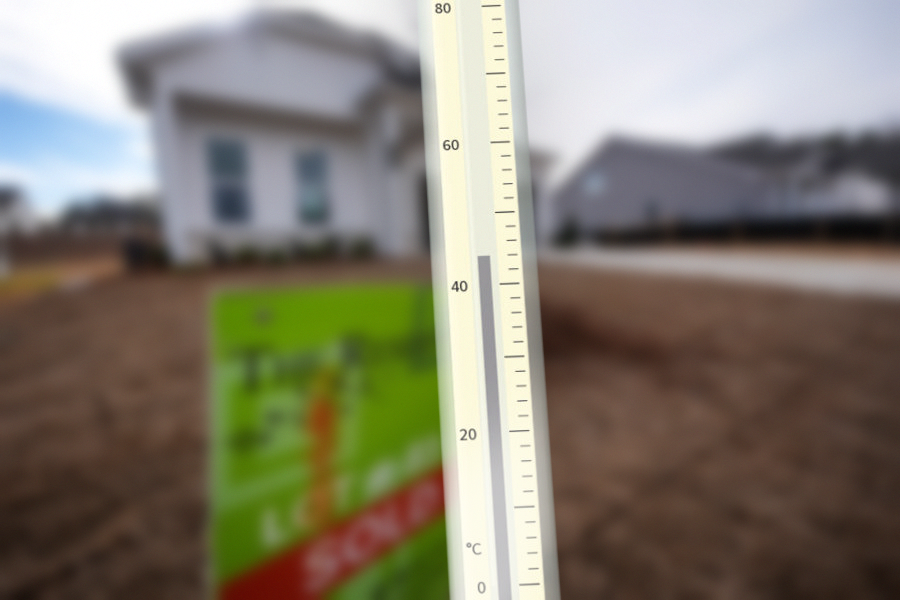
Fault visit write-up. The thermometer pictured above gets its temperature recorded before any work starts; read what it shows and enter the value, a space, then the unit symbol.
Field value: 44 °C
